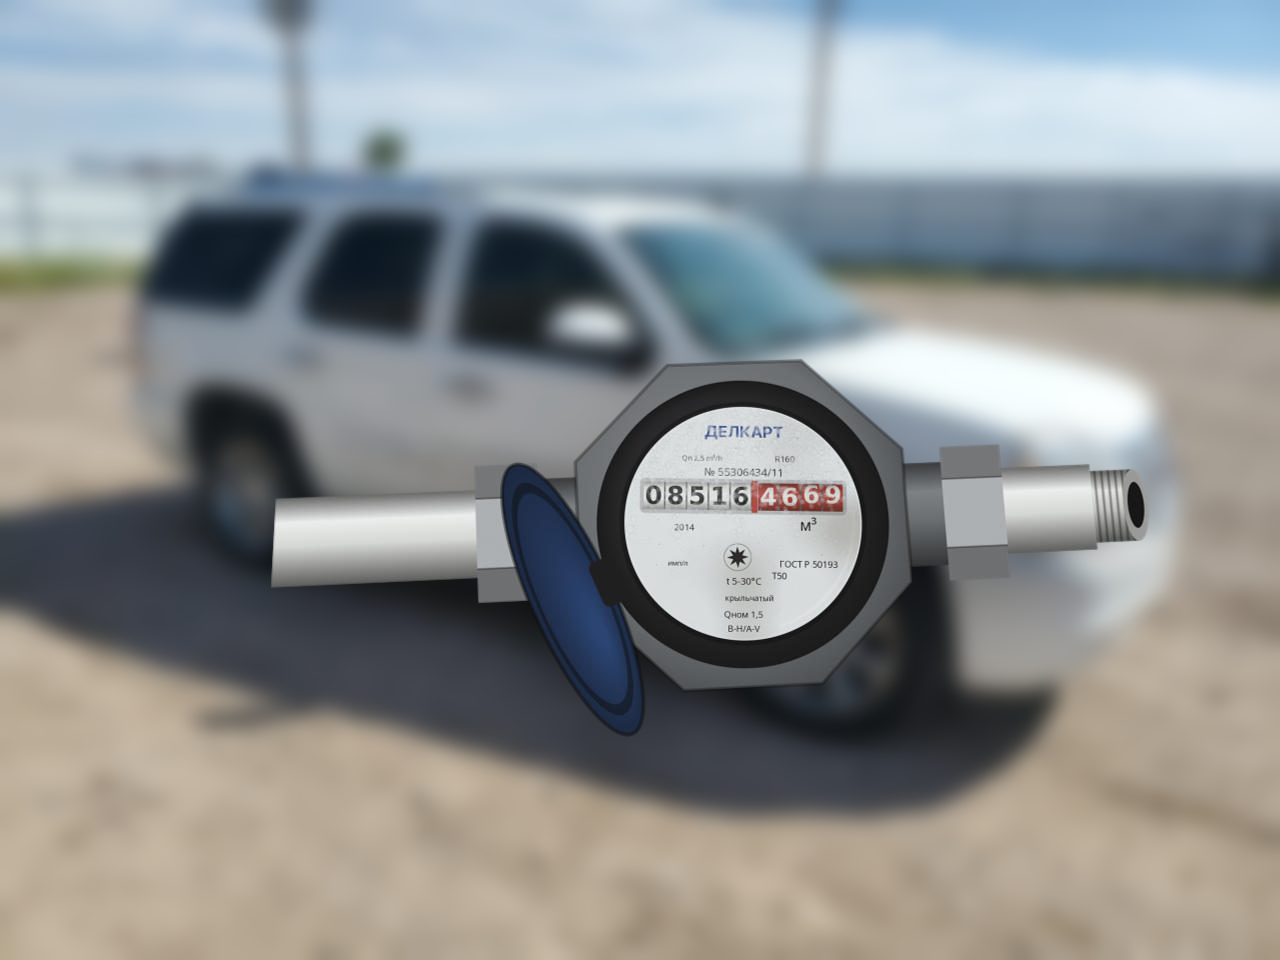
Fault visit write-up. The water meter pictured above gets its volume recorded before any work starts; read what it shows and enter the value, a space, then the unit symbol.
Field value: 8516.4669 m³
